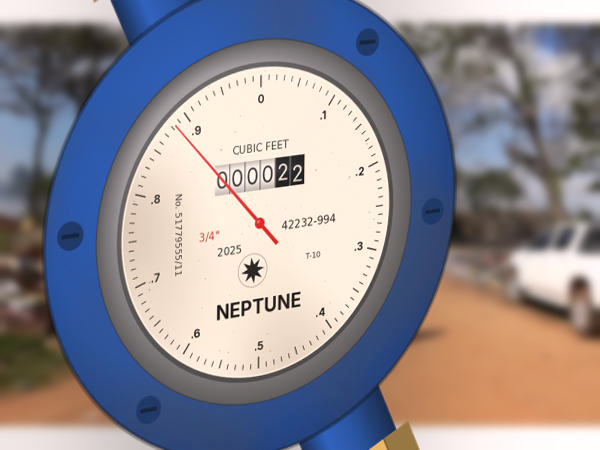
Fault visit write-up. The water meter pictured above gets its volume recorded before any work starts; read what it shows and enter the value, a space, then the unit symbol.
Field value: 21.88 ft³
